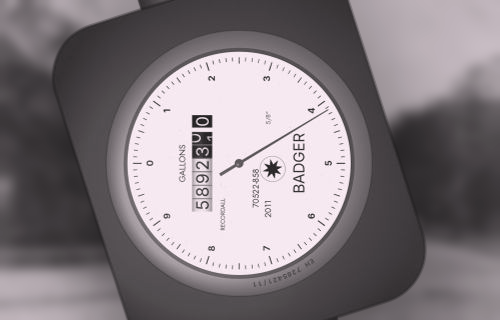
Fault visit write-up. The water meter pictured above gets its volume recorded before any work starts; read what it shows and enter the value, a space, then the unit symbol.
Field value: 5892304.1 gal
